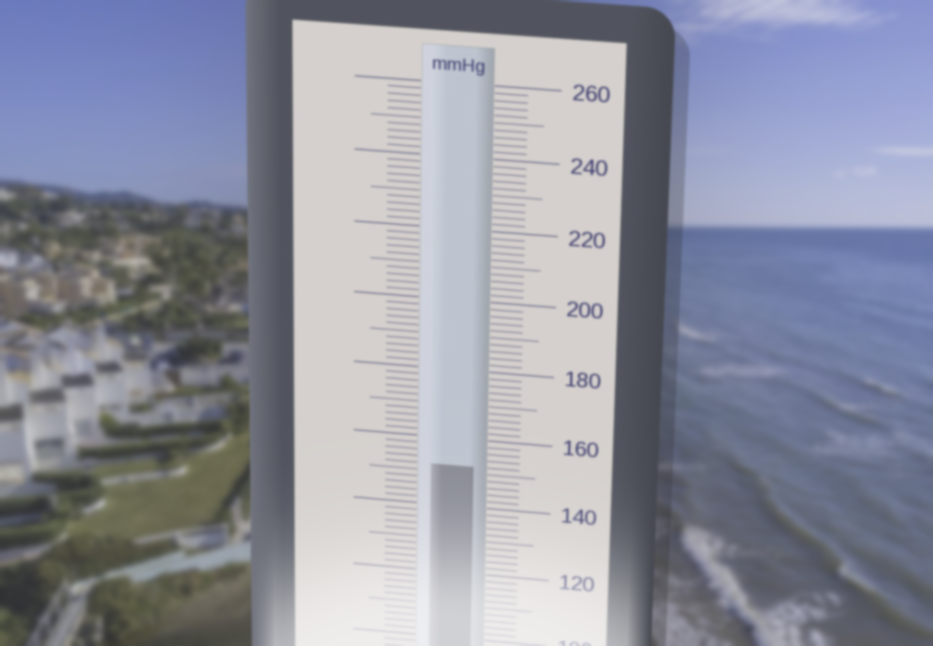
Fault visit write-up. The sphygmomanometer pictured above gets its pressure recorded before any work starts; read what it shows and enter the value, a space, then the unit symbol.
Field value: 152 mmHg
